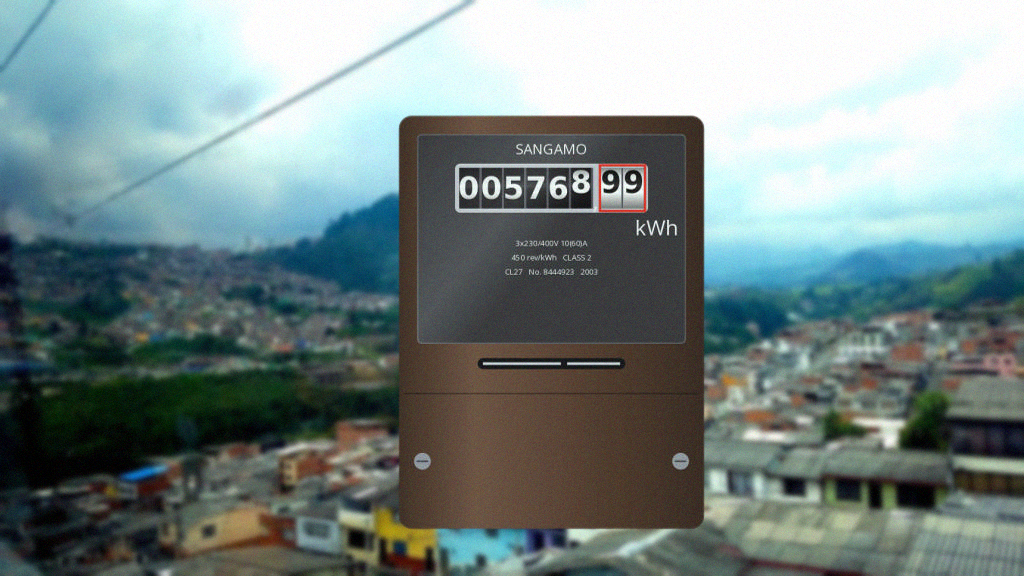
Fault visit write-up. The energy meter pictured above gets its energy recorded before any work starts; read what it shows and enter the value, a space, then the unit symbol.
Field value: 5768.99 kWh
